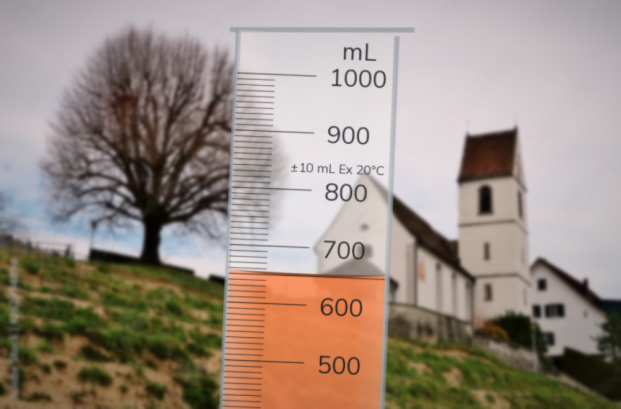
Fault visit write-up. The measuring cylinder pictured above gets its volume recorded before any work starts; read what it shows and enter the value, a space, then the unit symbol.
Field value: 650 mL
